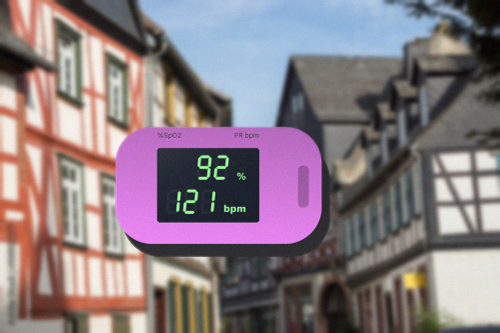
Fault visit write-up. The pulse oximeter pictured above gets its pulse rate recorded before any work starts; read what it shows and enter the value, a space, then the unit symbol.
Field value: 121 bpm
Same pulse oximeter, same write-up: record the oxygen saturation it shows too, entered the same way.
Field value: 92 %
